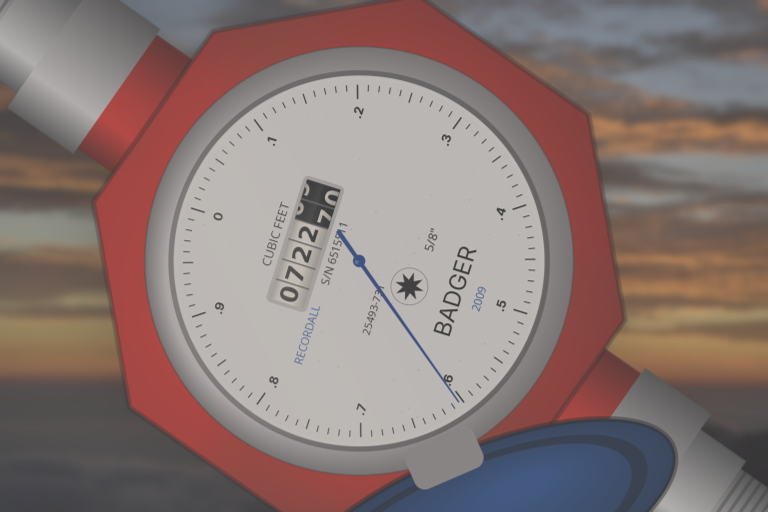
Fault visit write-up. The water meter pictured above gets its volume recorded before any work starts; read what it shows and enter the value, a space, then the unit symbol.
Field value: 72269.60 ft³
